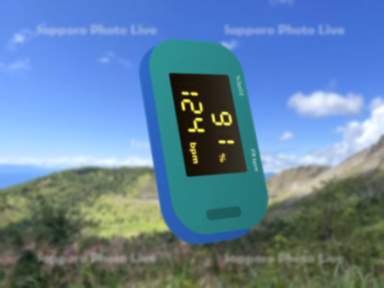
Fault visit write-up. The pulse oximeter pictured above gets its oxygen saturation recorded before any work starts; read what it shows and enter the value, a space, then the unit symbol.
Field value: 91 %
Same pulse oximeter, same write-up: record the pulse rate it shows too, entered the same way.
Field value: 124 bpm
